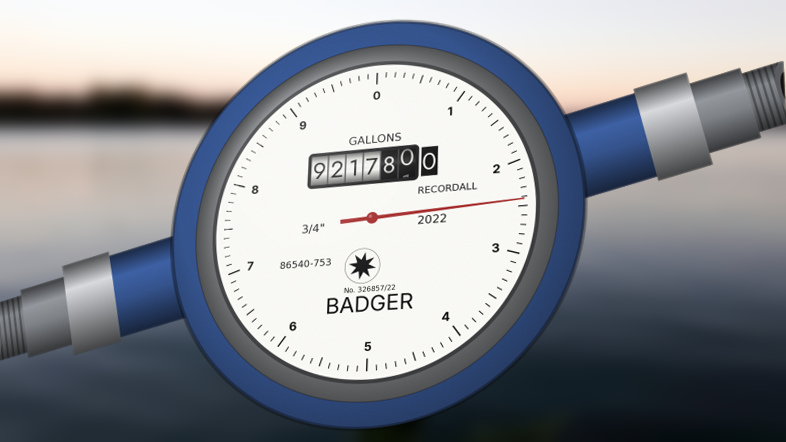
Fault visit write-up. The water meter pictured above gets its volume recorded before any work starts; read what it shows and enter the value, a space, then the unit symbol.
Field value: 9217802.4 gal
